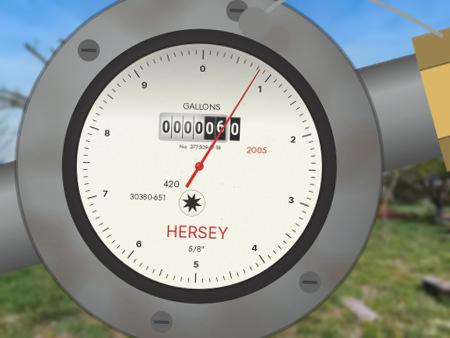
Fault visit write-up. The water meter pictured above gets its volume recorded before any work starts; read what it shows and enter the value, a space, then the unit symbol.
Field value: 60.8 gal
